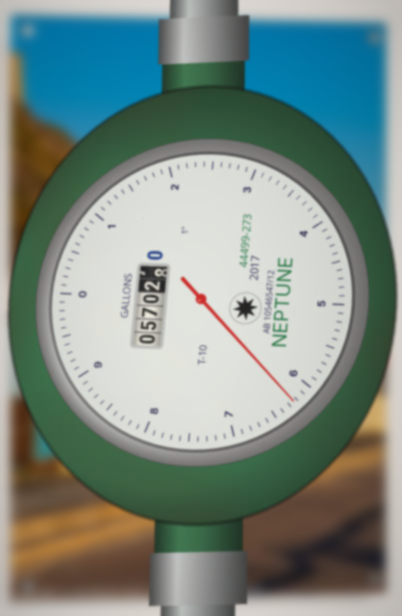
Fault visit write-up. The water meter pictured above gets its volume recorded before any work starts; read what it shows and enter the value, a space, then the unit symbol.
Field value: 570276.2 gal
